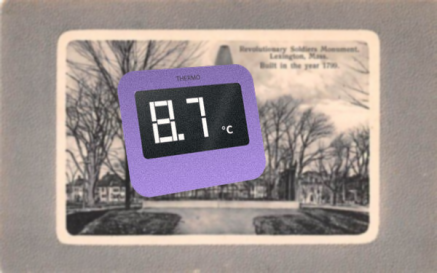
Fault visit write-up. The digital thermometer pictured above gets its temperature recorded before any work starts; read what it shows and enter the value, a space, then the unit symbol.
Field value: 8.7 °C
